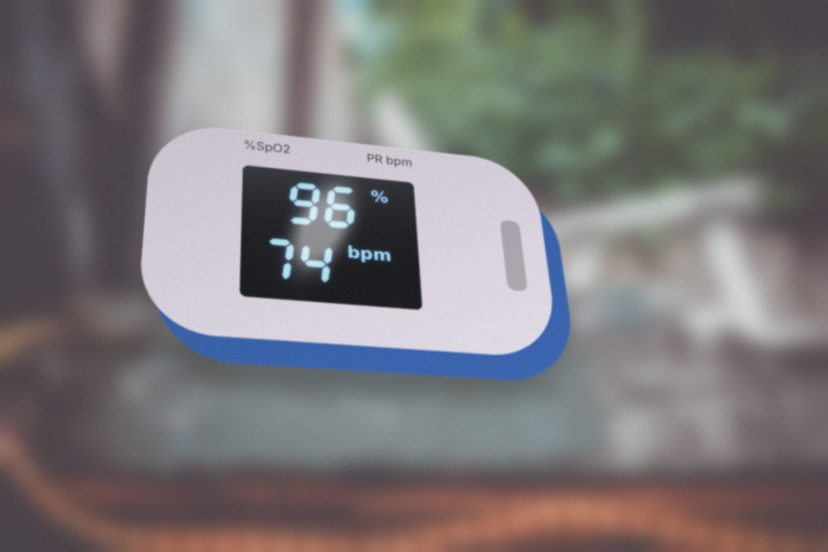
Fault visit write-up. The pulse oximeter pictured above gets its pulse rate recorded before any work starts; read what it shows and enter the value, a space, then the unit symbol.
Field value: 74 bpm
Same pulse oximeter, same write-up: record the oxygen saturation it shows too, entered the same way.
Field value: 96 %
